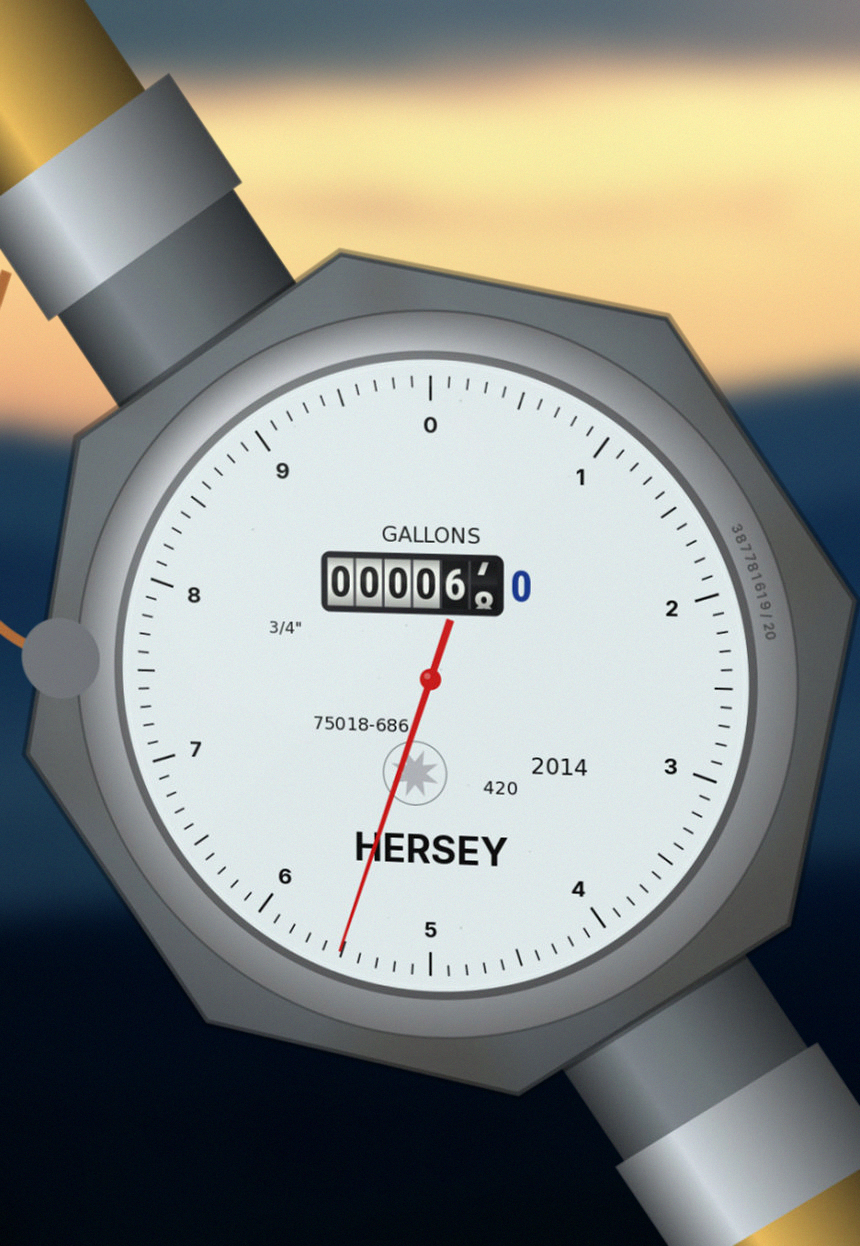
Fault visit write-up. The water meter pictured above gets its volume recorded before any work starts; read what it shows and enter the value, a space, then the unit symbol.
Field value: 675.5 gal
